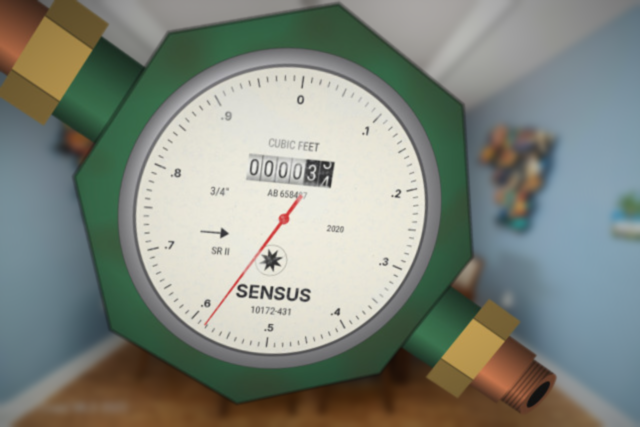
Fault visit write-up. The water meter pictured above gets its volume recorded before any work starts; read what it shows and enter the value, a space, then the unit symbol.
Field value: 33.58 ft³
